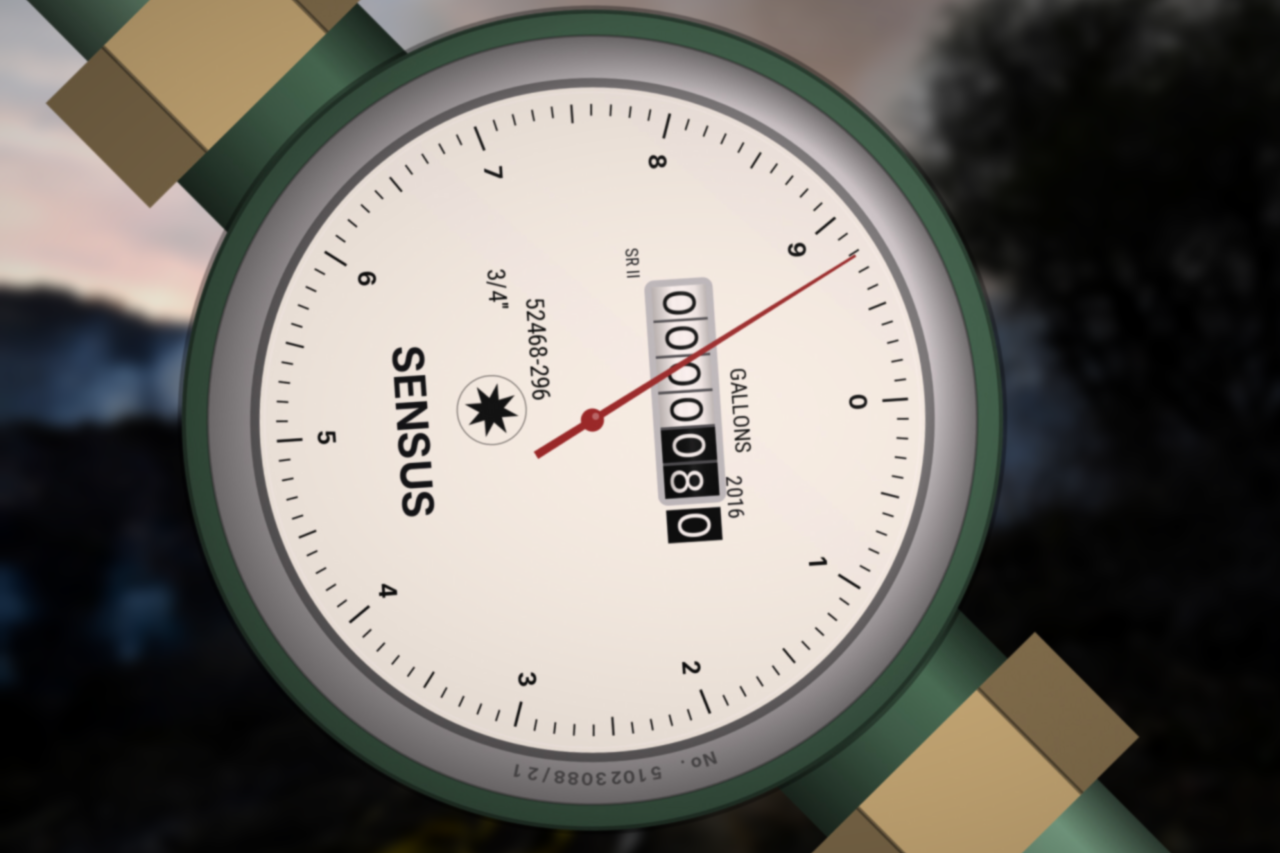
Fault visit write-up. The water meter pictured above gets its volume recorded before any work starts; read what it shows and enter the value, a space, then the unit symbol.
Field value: 79.2 gal
